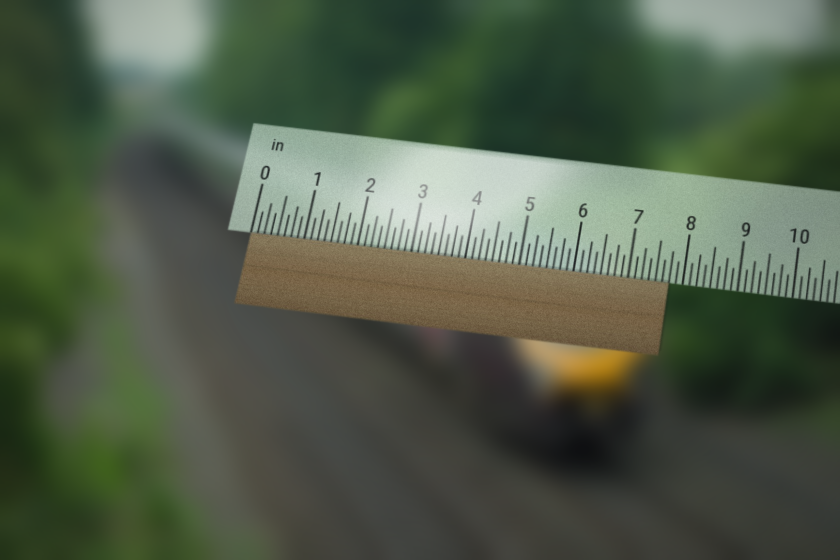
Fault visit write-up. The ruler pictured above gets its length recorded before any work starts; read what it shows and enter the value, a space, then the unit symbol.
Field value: 7.75 in
